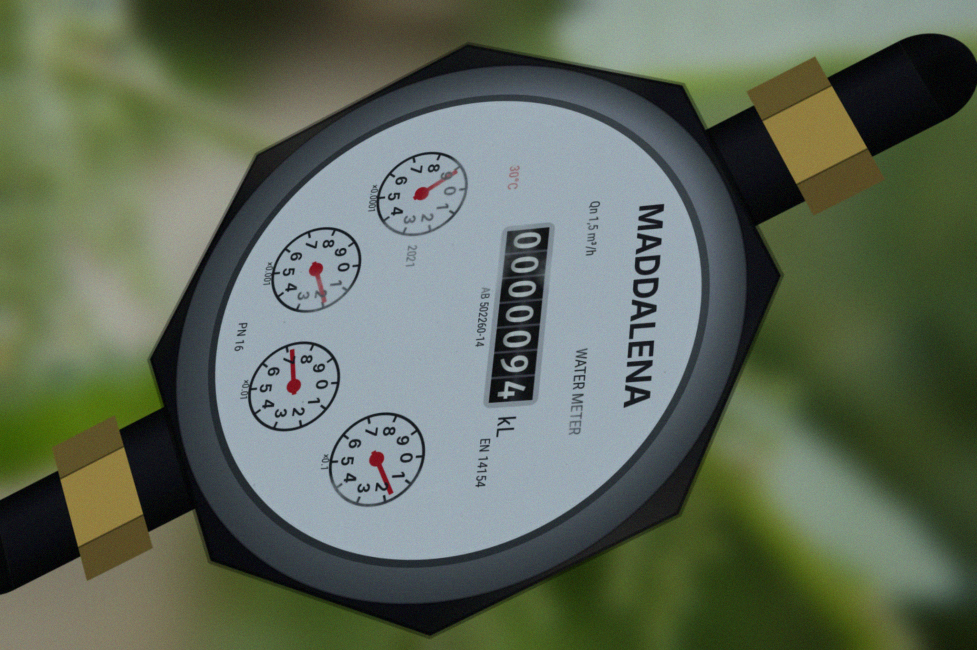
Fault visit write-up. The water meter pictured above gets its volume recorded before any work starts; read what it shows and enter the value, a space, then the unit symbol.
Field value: 94.1719 kL
